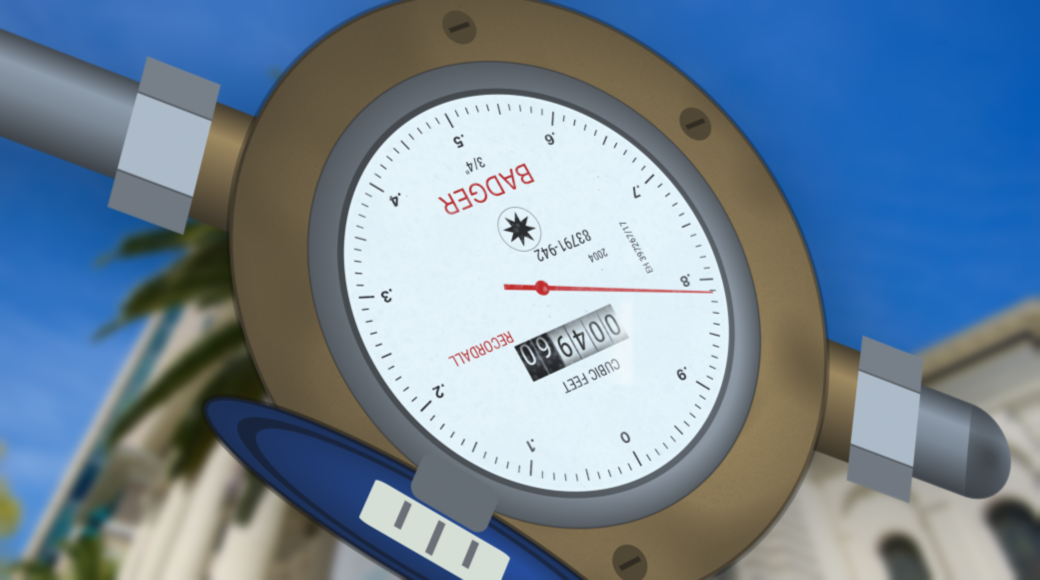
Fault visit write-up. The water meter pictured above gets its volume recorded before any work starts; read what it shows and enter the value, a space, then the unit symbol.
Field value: 4959.81 ft³
